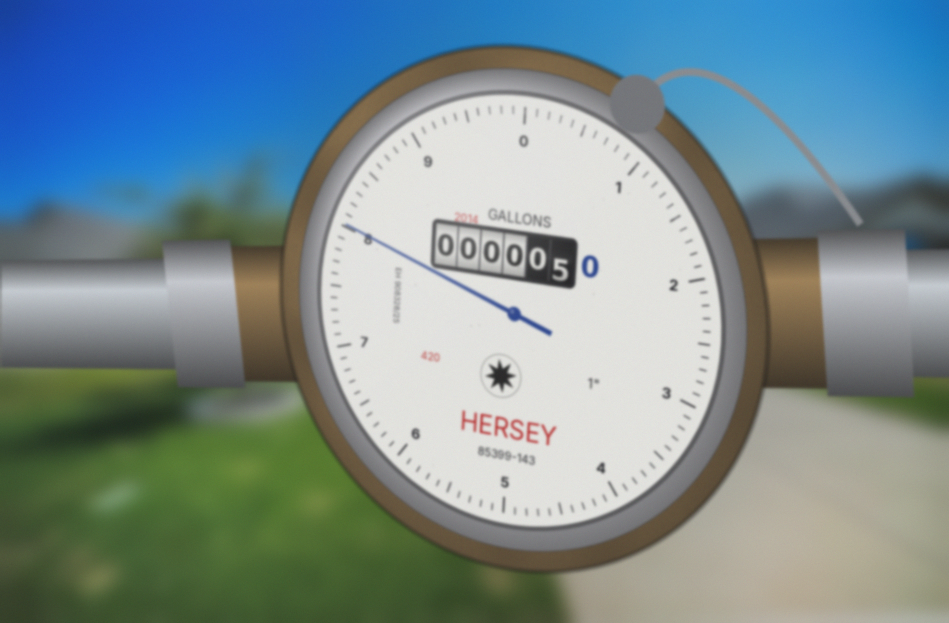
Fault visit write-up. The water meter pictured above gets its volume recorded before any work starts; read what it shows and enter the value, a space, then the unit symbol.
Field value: 48.0 gal
